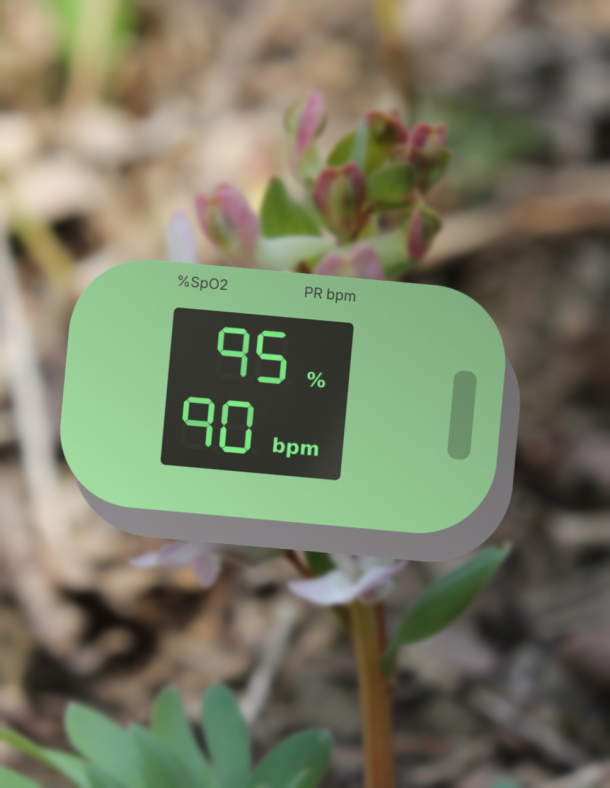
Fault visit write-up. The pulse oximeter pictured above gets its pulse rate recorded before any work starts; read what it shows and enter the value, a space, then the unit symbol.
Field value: 90 bpm
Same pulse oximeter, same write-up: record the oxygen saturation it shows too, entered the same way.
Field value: 95 %
